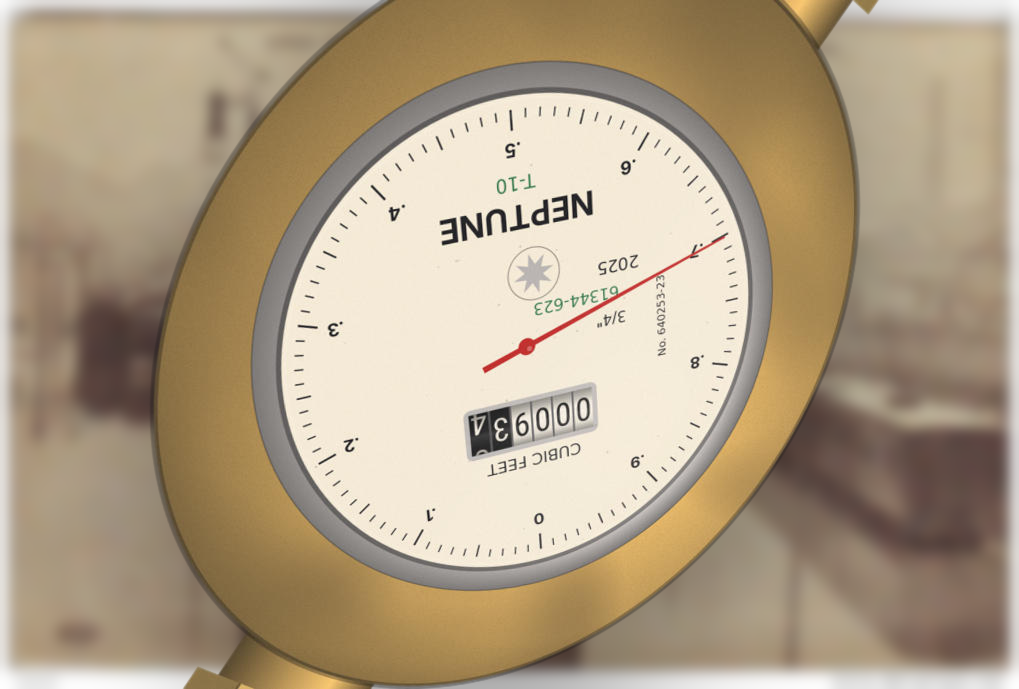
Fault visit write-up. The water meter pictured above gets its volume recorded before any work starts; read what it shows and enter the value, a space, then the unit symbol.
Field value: 933.70 ft³
